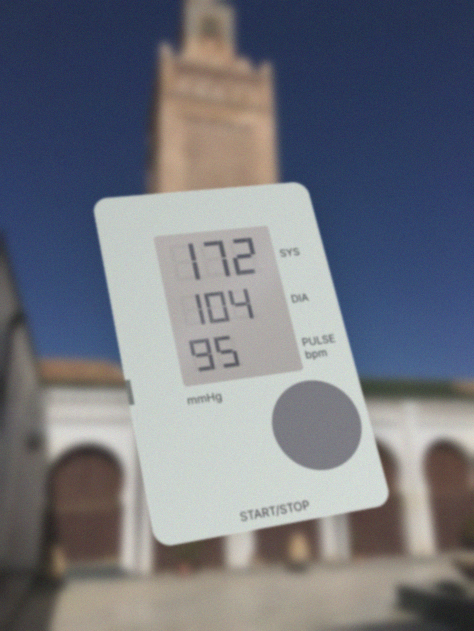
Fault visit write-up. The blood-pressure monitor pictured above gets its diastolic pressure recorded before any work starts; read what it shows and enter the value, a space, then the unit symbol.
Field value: 104 mmHg
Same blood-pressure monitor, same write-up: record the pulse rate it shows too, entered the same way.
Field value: 95 bpm
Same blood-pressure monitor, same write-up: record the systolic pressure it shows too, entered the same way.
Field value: 172 mmHg
